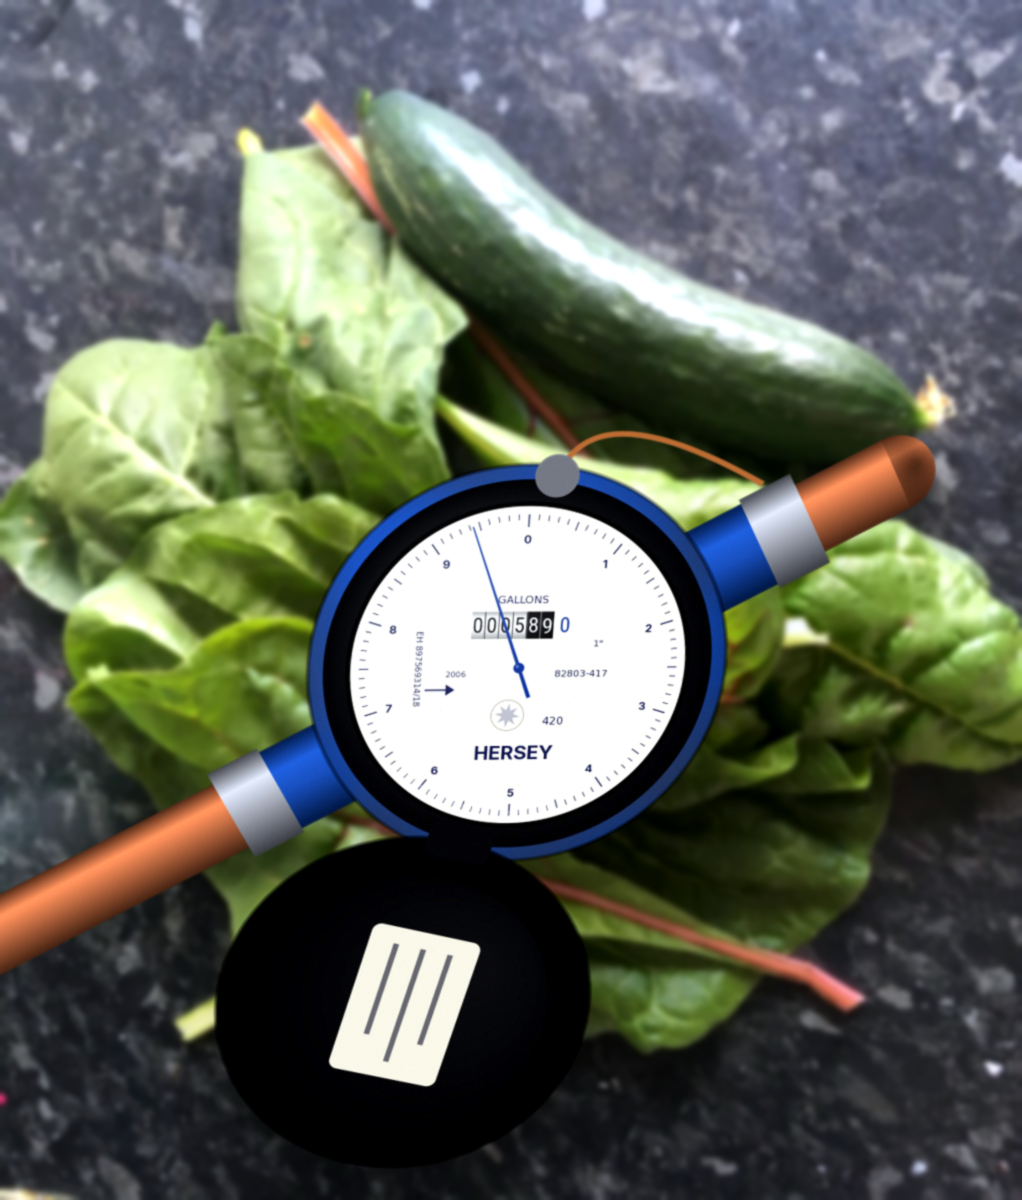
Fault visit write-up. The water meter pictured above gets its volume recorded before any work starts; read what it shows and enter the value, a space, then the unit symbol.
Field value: 5889.4 gal
